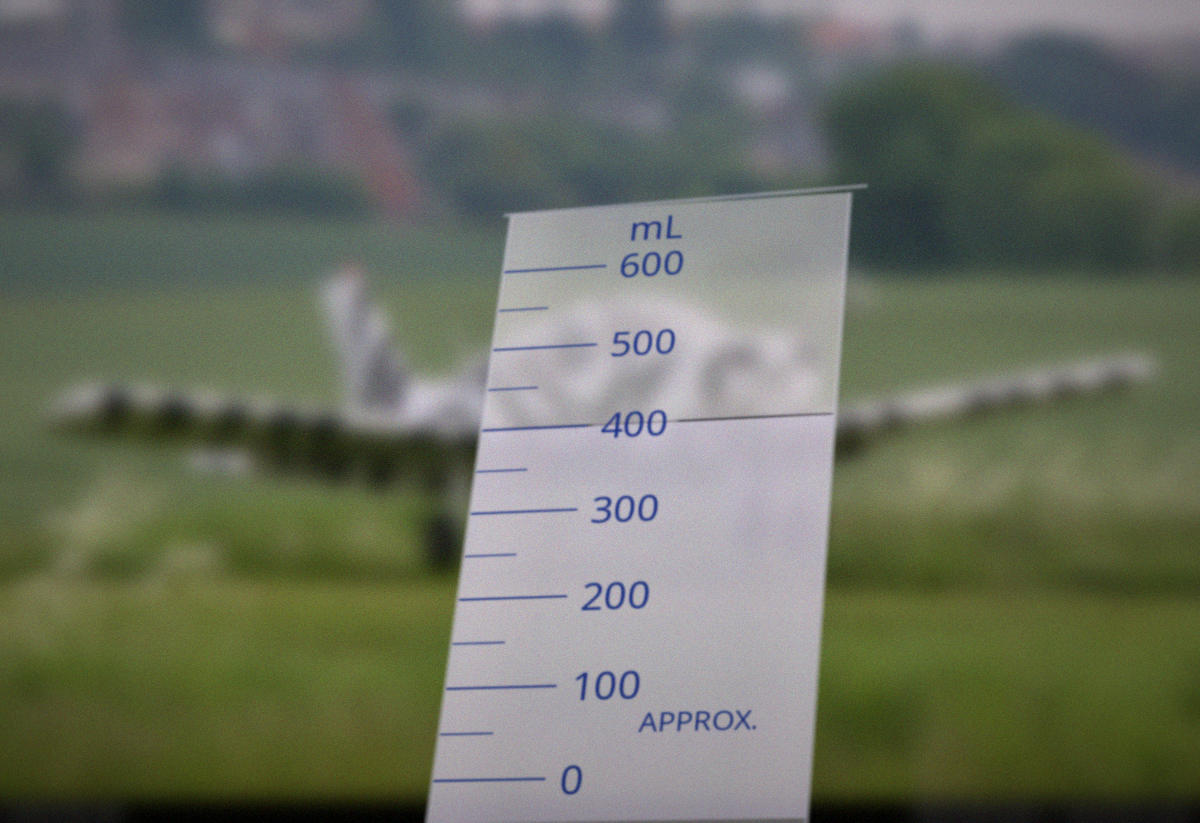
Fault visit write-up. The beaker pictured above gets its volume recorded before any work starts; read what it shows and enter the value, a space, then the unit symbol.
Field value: 400 mL
